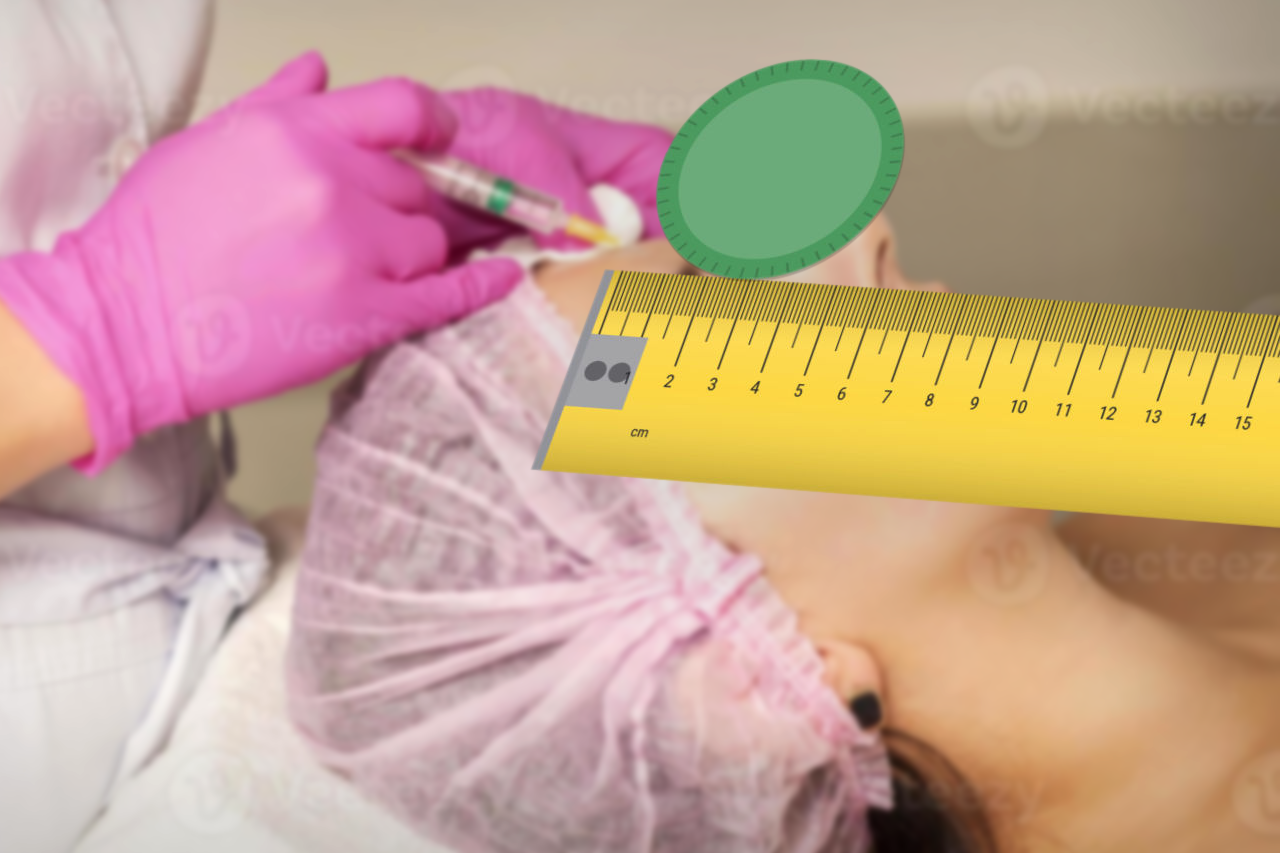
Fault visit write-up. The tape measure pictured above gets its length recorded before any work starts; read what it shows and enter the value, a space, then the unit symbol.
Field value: 5.5 cm
